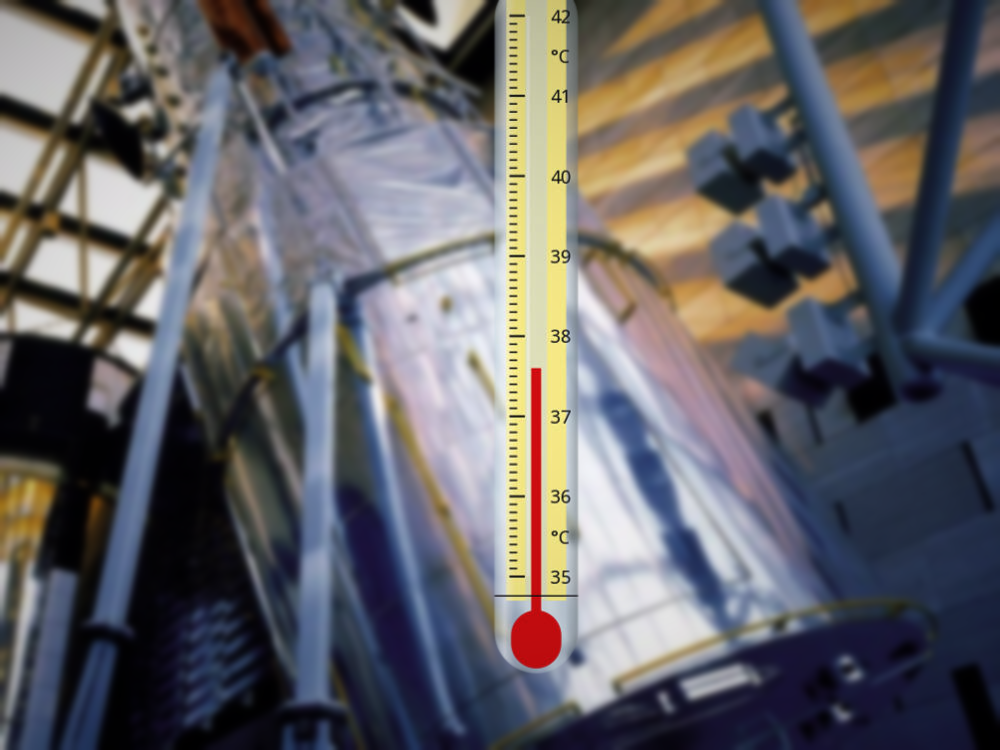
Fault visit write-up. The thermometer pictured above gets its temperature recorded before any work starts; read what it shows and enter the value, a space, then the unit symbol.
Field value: 37.6 °C
